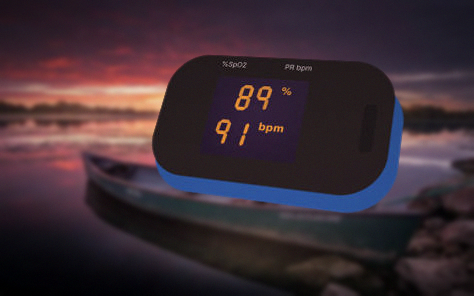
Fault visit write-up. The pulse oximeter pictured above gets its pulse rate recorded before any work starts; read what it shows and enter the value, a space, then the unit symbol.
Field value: 91 bpm
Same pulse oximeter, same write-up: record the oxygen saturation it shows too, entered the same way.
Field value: 89 %
